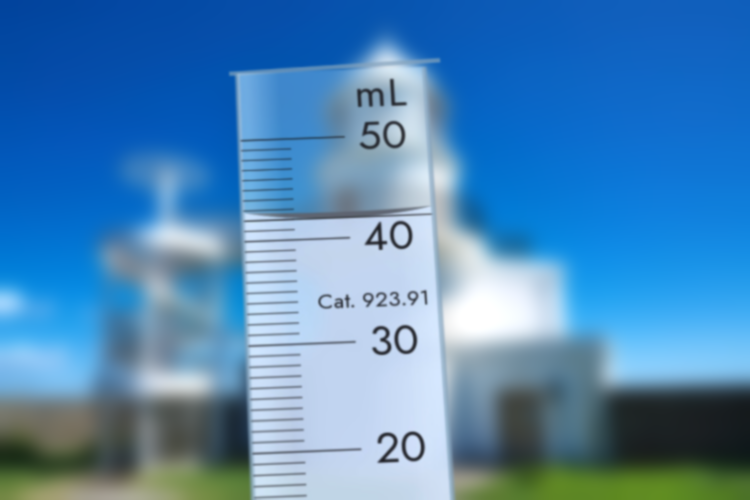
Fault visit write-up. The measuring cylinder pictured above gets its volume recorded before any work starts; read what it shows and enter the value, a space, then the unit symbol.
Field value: 42 mL
